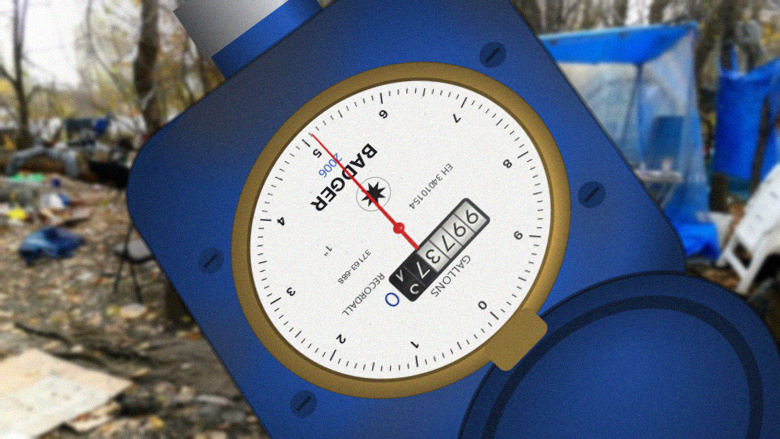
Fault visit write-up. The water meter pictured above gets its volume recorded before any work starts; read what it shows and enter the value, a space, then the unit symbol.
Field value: 9973735.1 gal
